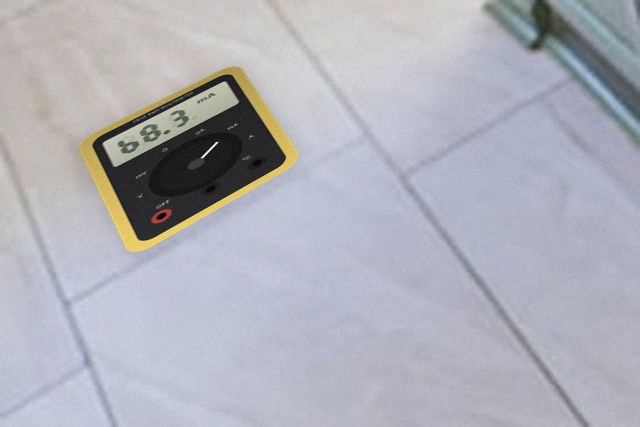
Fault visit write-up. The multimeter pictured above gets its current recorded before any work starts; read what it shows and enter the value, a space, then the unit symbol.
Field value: 68.3 mA
